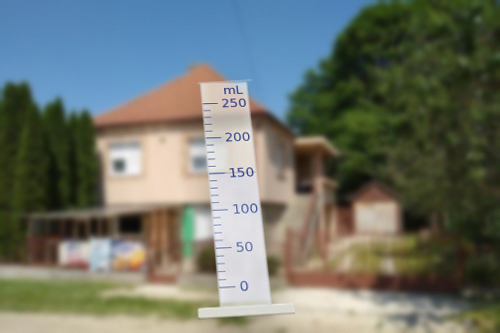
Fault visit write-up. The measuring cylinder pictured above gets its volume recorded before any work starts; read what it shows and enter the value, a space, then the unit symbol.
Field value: 150 mL
